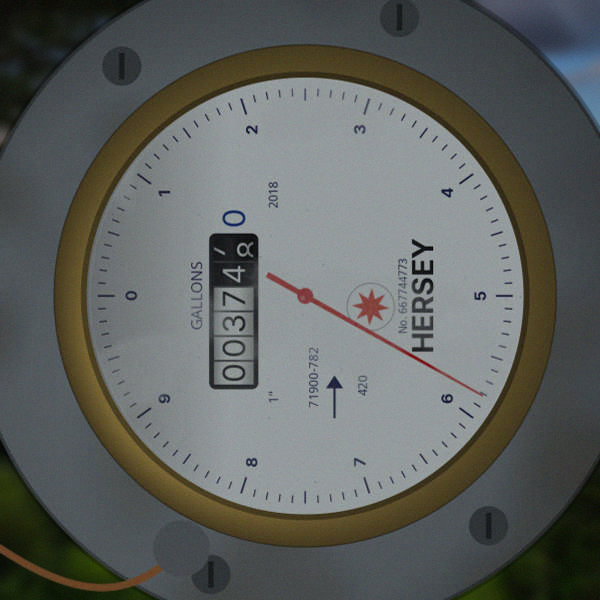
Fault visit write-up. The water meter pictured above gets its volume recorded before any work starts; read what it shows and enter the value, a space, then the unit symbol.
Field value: 37475.8 gal
